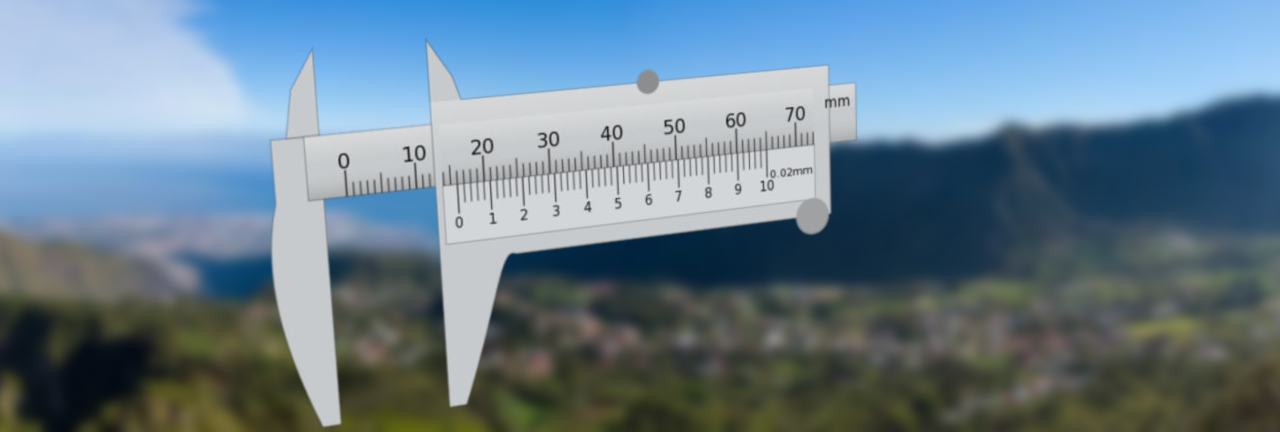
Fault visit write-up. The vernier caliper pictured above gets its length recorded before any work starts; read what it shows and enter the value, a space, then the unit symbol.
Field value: 16.0 mm
